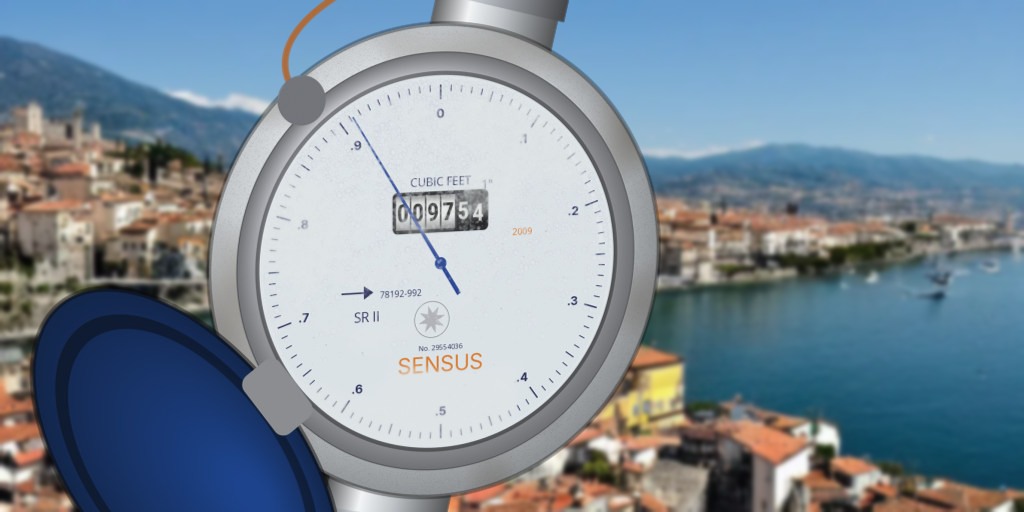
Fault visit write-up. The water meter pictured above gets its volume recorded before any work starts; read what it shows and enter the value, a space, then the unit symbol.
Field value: 9753.91 ft³
